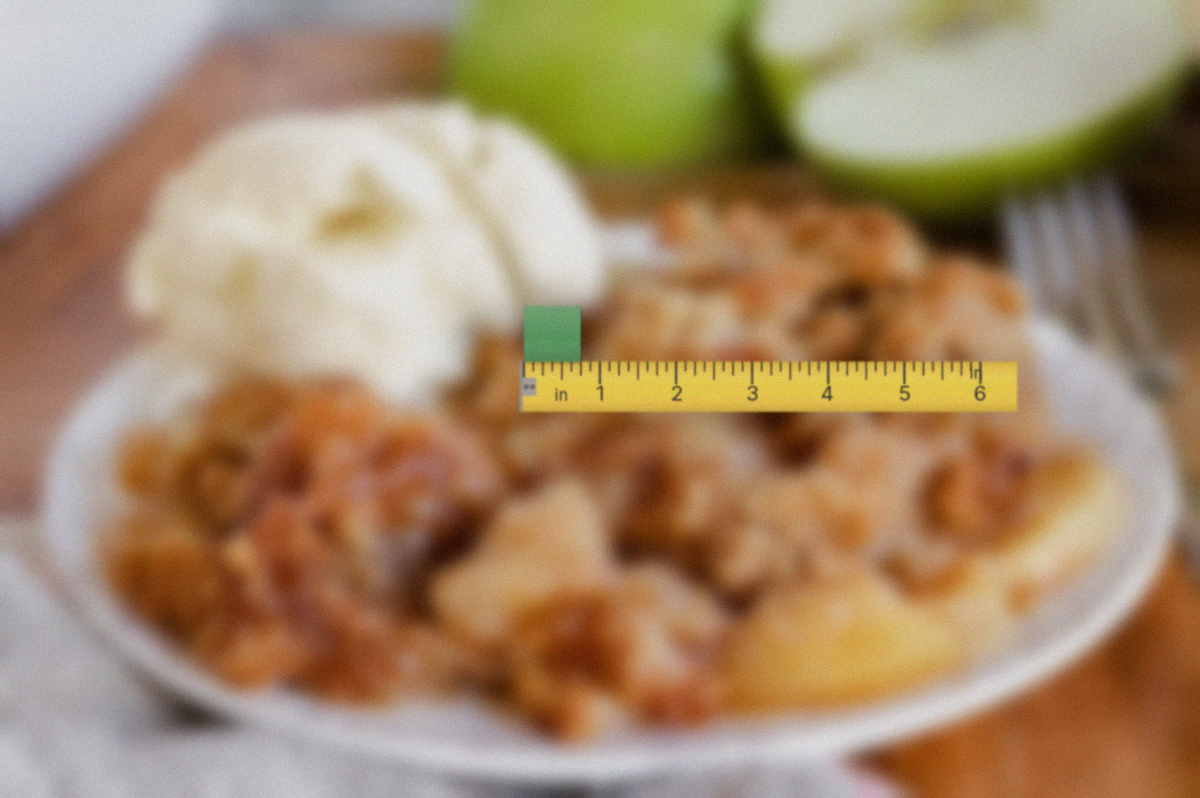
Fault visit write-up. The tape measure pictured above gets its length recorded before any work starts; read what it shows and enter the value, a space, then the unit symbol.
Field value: 0.75 in
